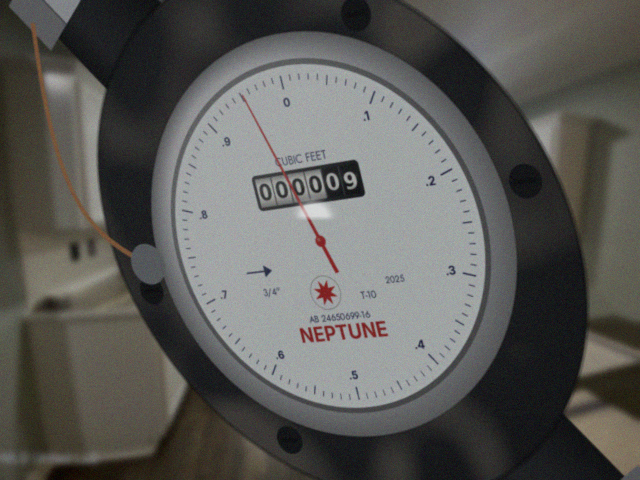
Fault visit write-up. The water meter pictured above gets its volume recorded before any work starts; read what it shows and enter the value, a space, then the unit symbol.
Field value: 8.95 ft³
